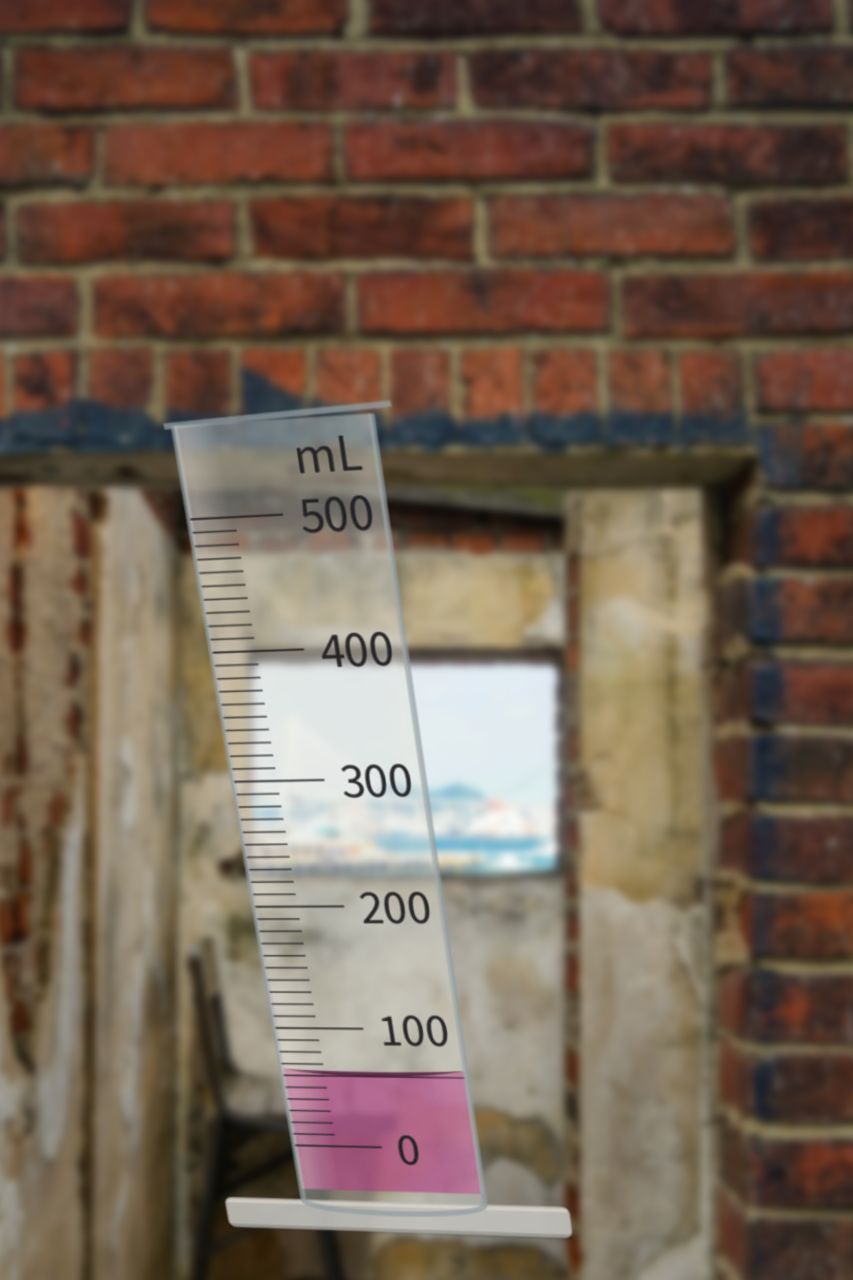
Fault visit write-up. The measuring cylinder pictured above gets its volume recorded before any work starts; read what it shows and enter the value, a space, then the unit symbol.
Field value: 60 mL
